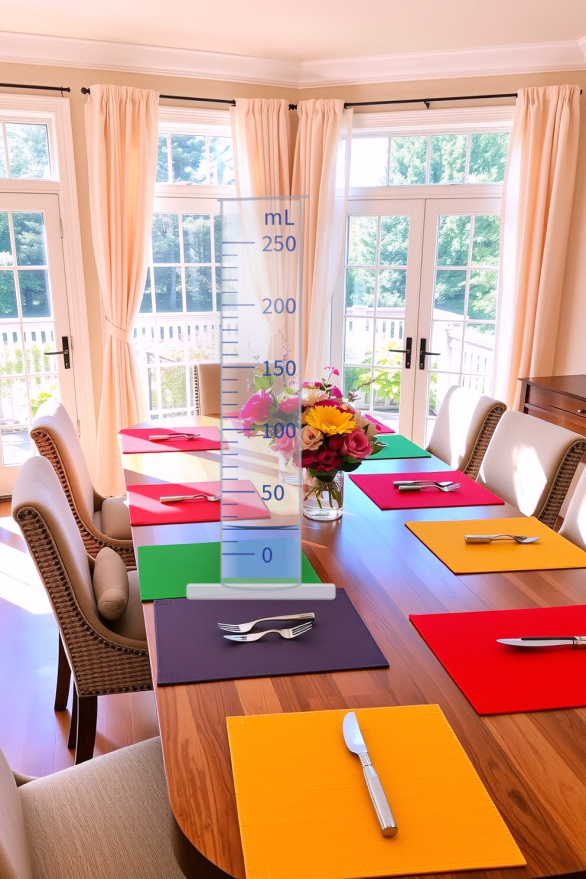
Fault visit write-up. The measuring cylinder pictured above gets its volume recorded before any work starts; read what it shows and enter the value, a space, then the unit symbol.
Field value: 20 mL
